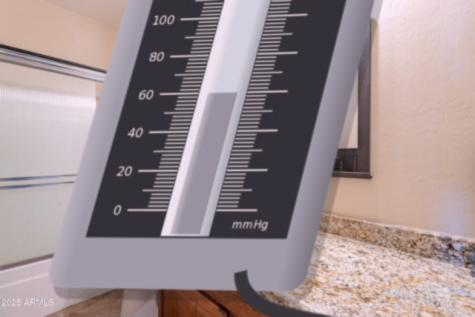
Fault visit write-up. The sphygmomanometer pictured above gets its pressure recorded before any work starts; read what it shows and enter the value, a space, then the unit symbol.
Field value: 60 mmHg
